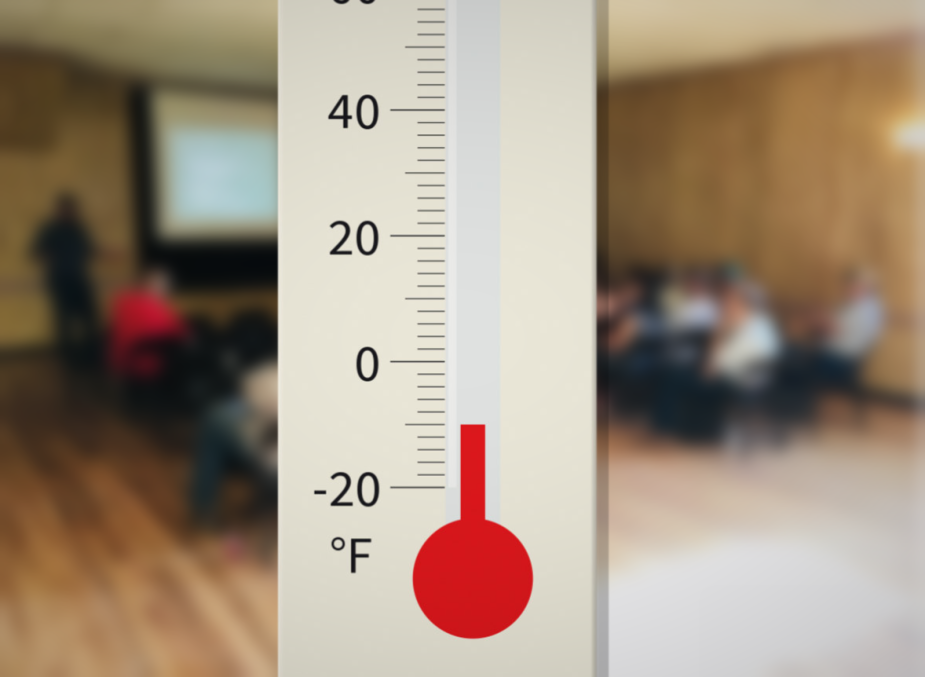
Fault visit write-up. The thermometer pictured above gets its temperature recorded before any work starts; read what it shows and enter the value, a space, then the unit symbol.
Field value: -10 °F
